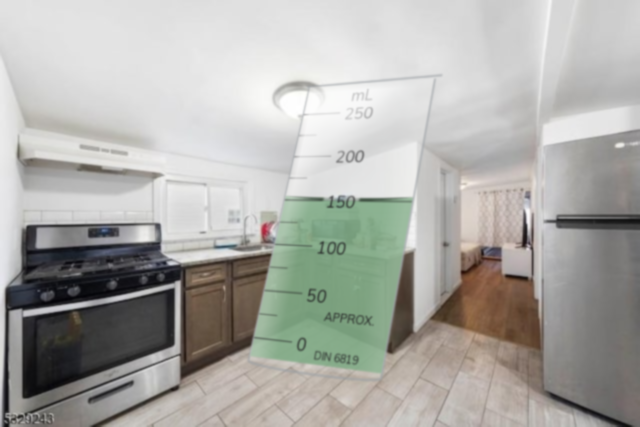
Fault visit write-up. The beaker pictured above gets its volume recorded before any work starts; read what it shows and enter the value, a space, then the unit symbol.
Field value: 150 mL
